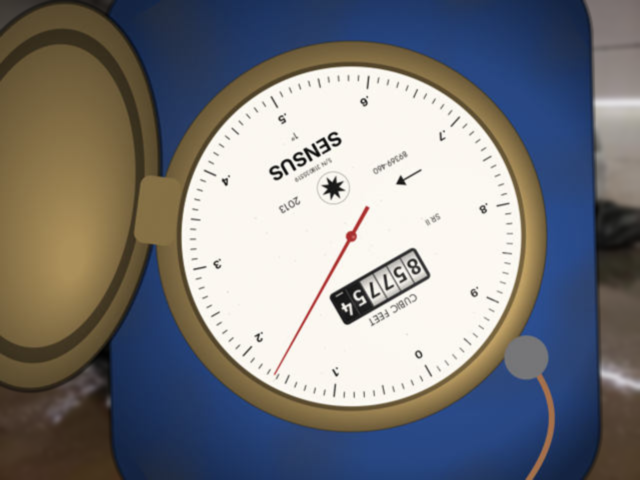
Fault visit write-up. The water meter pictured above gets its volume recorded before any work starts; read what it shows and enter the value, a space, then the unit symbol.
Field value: 857754.16 ft³
